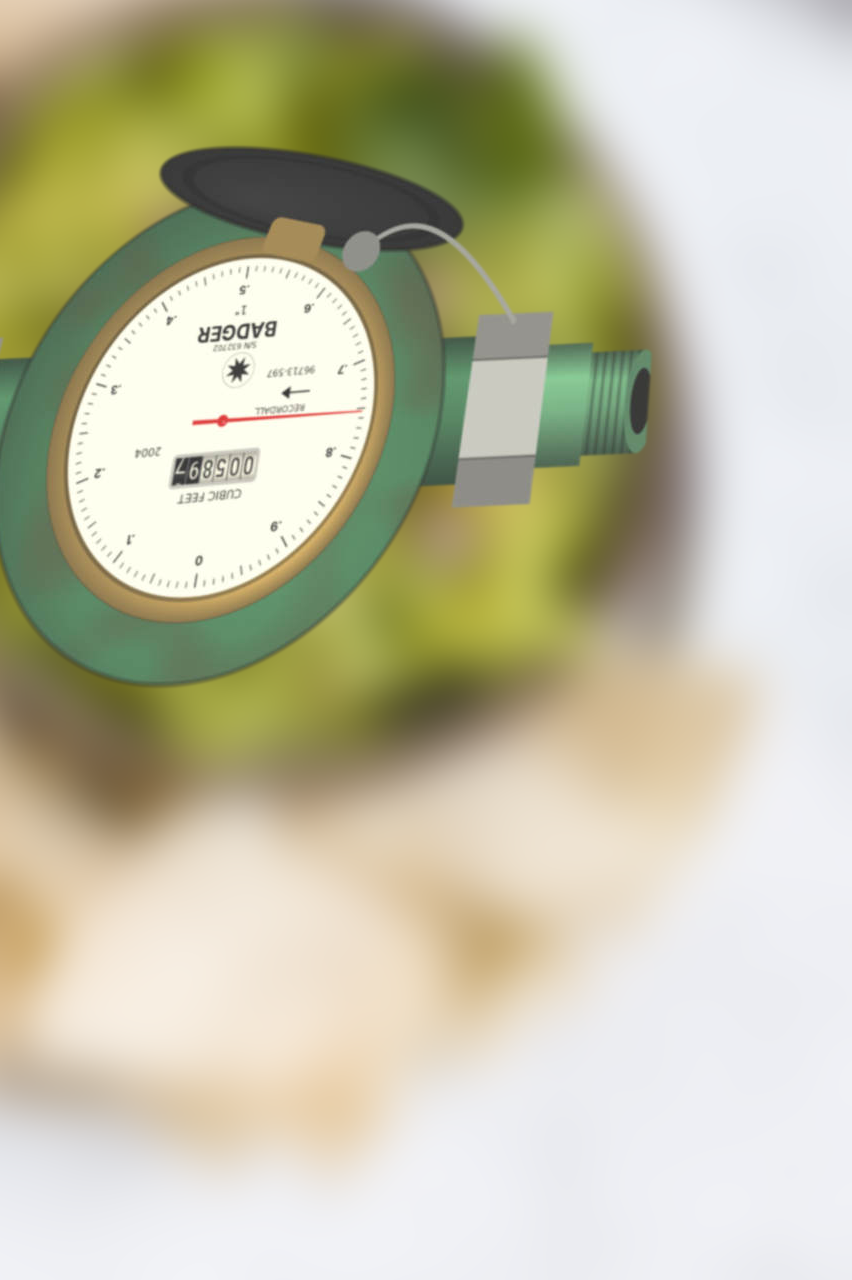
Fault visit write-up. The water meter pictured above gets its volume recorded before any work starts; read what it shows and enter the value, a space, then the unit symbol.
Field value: 5896.75 ft³
